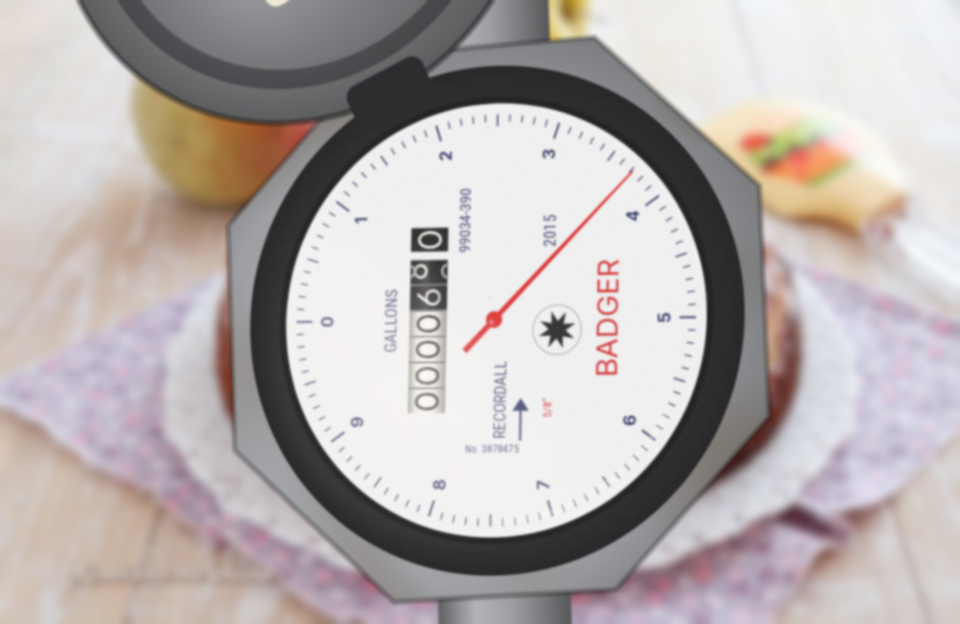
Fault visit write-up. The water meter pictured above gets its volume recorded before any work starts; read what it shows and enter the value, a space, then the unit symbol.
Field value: 683.7 gal
